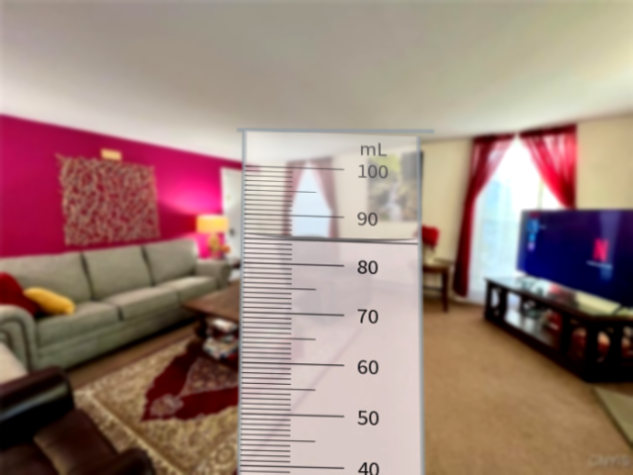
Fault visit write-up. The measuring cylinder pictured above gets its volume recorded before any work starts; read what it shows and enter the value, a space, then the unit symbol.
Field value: 85 mL
